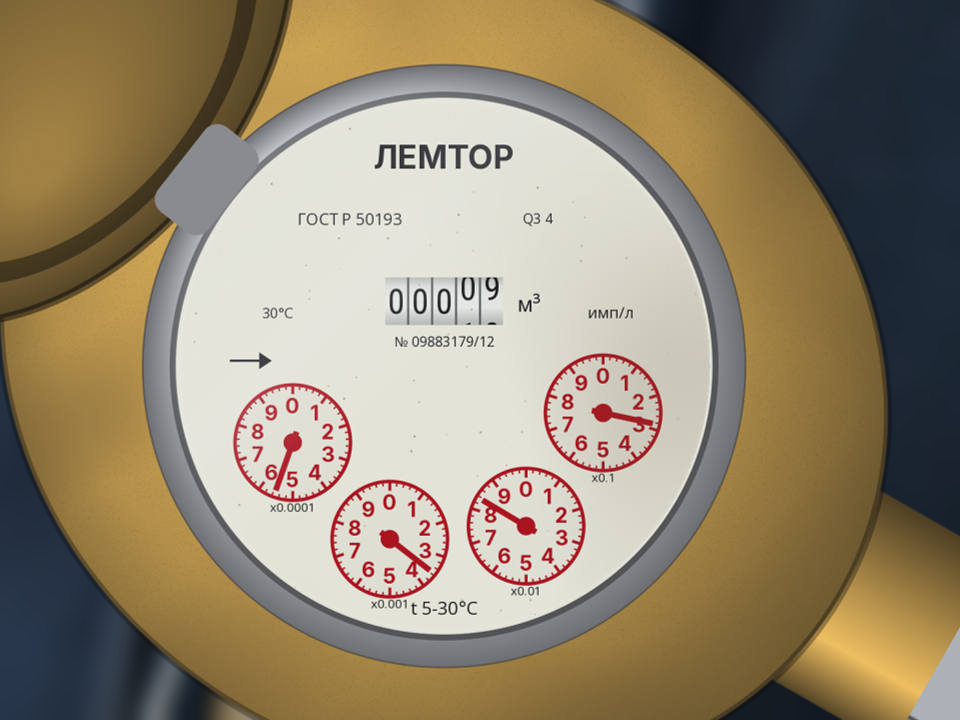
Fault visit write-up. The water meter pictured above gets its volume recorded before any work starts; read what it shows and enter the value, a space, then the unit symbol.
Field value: 9.2835 m³
